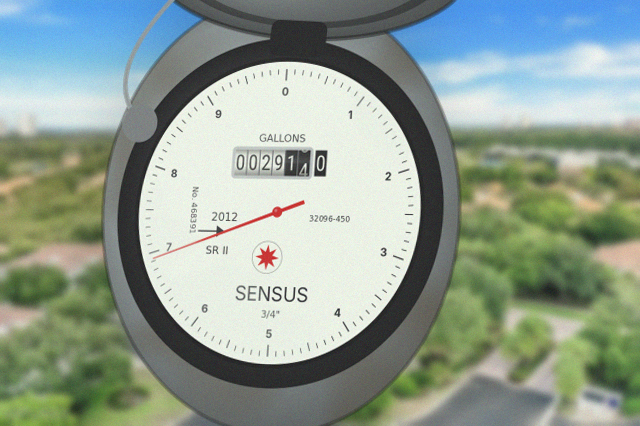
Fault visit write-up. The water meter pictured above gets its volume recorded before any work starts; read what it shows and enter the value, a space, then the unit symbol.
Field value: 29136.9 gal
